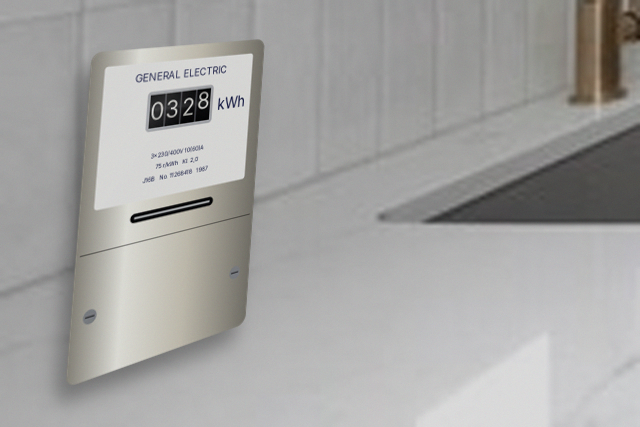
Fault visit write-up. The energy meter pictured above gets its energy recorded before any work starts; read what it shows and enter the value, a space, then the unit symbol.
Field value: 328 kWh
